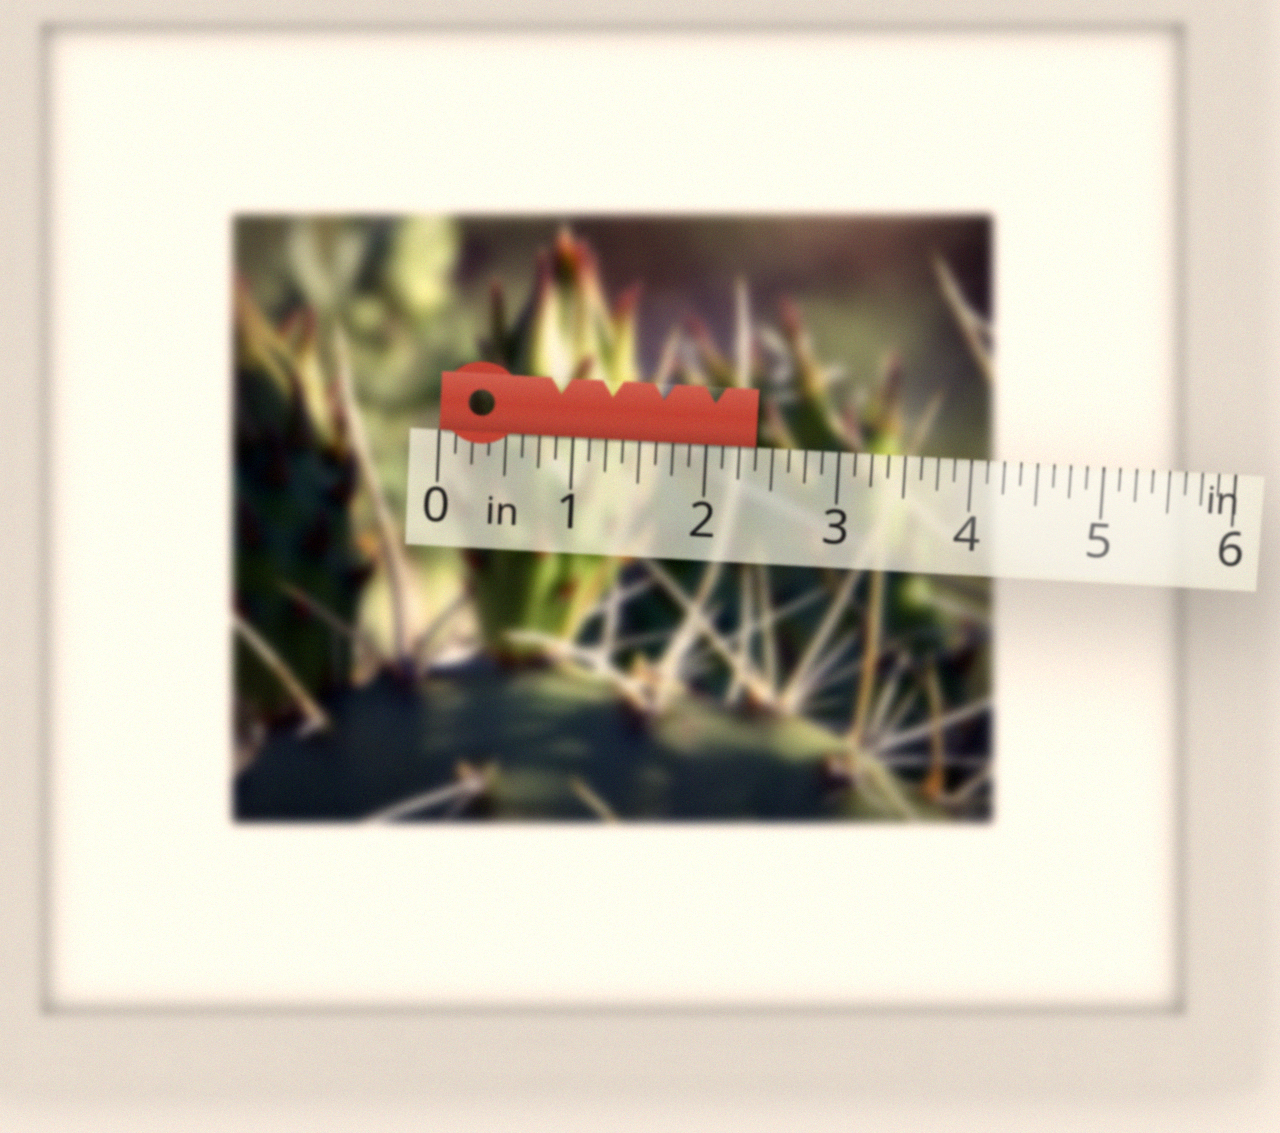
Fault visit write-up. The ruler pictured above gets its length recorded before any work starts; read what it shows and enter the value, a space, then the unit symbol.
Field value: 2.375 in
